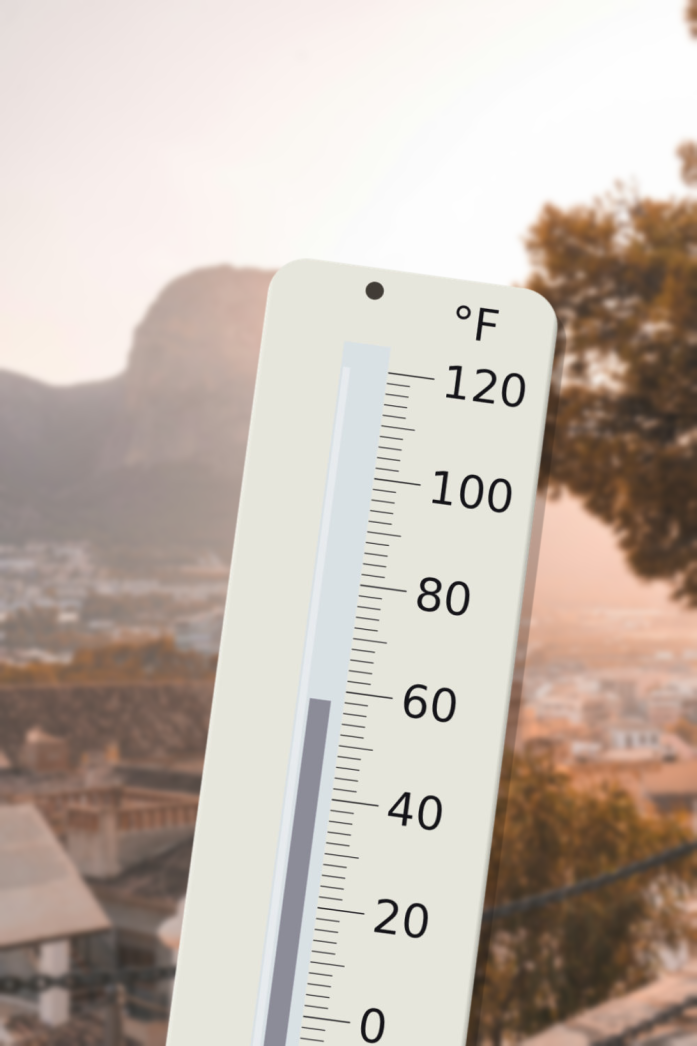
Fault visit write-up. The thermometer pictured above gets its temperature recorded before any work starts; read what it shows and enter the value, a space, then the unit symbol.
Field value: 58 °F
